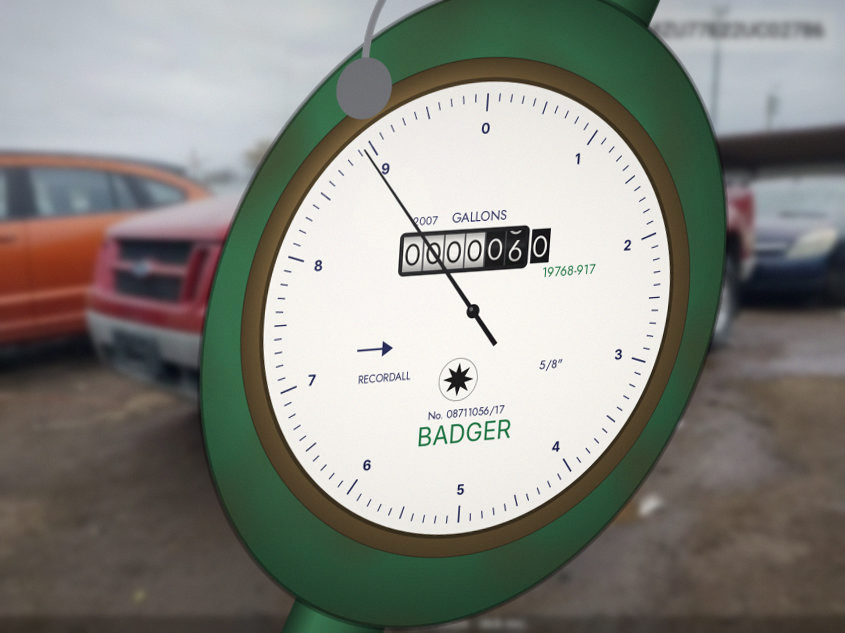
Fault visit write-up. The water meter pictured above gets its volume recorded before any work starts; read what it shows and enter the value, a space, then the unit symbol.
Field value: 58.9 gal
